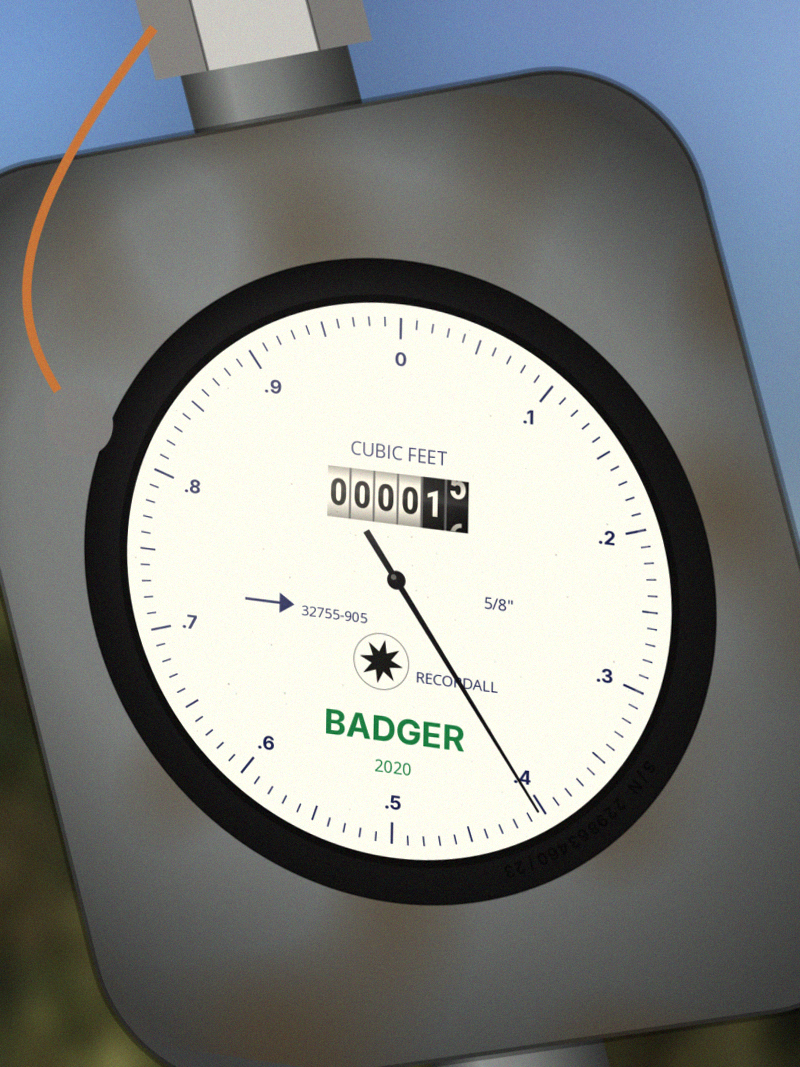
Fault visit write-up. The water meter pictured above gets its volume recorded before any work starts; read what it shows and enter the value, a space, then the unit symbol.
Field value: 15.40 ft³
